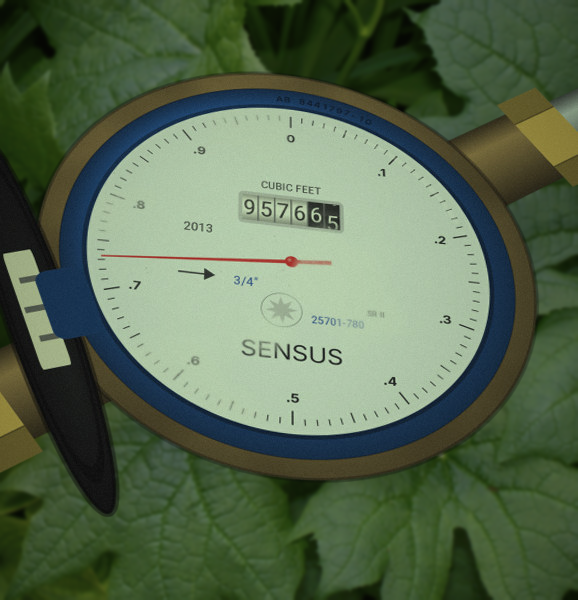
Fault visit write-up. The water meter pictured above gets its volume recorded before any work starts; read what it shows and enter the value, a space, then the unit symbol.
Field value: 957664.73 ft³
